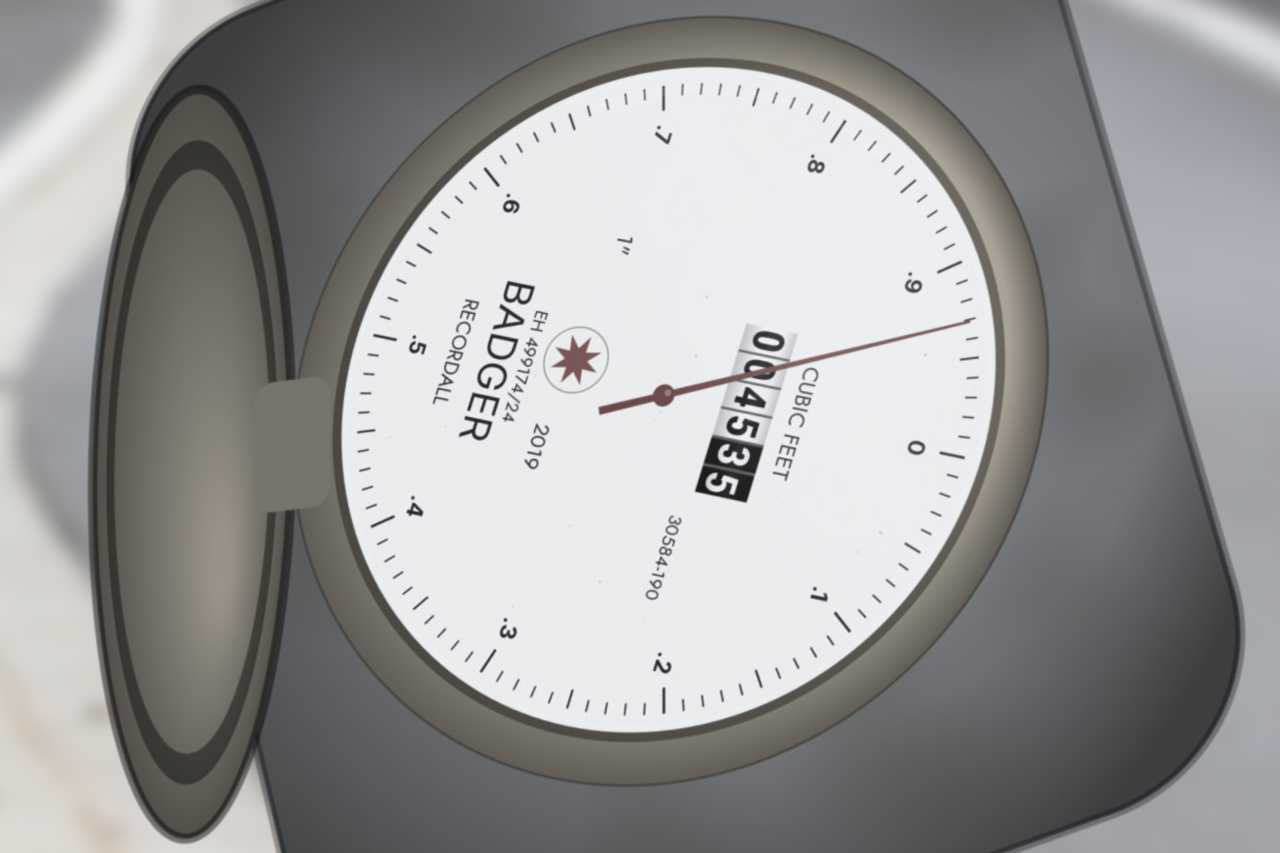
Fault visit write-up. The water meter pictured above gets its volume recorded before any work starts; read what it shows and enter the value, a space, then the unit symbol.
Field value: 4534.93 ft³
